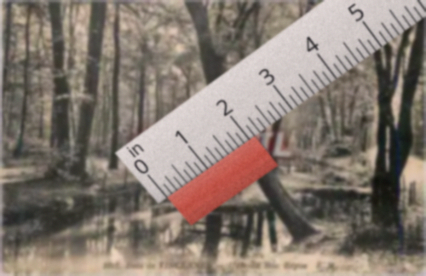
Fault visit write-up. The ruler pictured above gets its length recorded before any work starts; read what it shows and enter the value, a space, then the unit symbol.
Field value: 2.125 in
